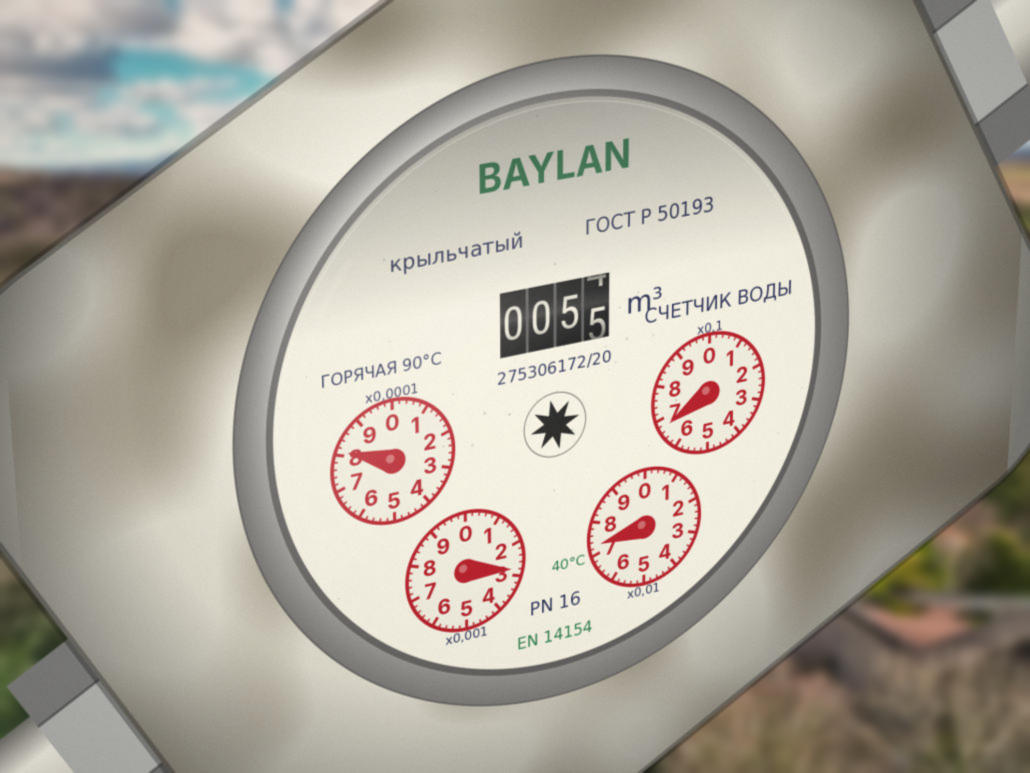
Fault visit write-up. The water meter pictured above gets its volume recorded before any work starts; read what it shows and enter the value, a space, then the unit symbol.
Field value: 54.6728 m³
